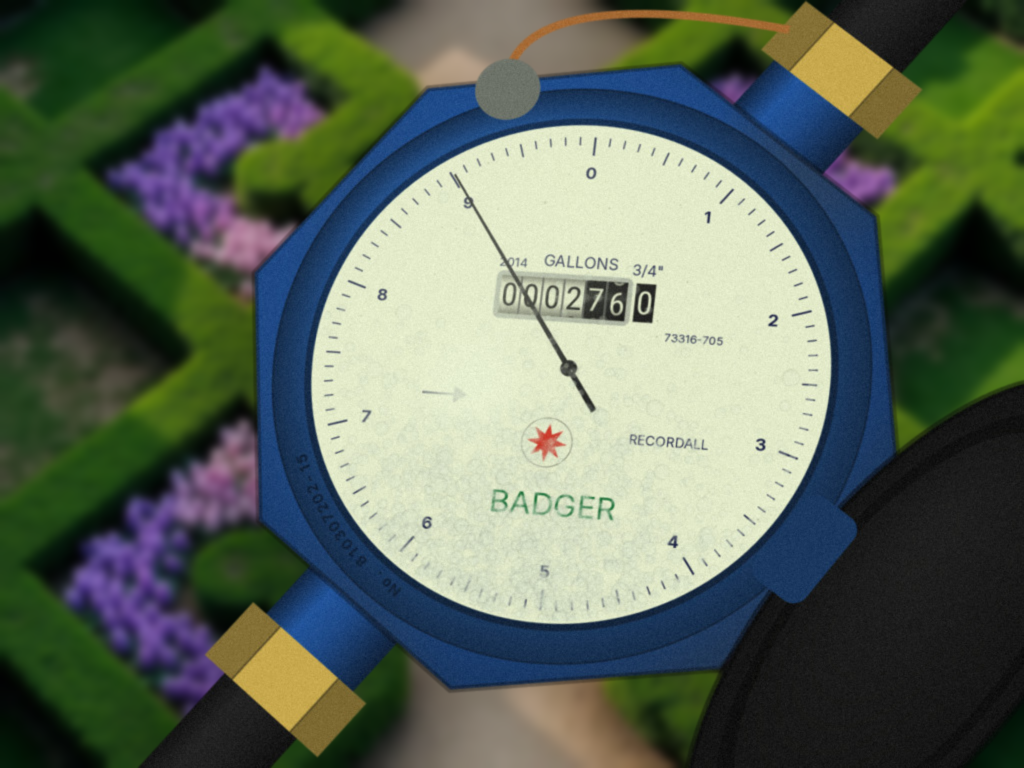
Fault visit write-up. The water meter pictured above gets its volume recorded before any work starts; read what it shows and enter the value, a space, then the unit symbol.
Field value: 2759.0 gal
